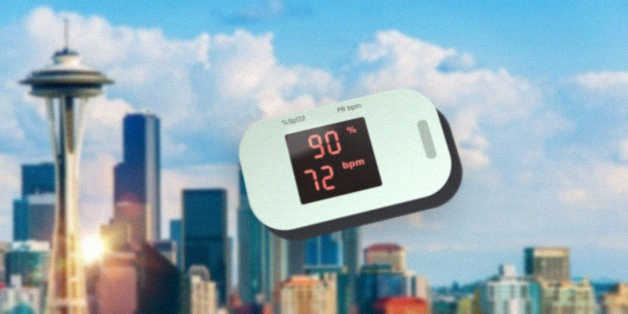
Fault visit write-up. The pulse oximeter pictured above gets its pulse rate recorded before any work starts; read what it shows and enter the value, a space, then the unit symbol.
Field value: 72 bpm
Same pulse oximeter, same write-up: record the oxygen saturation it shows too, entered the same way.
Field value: 90 %
